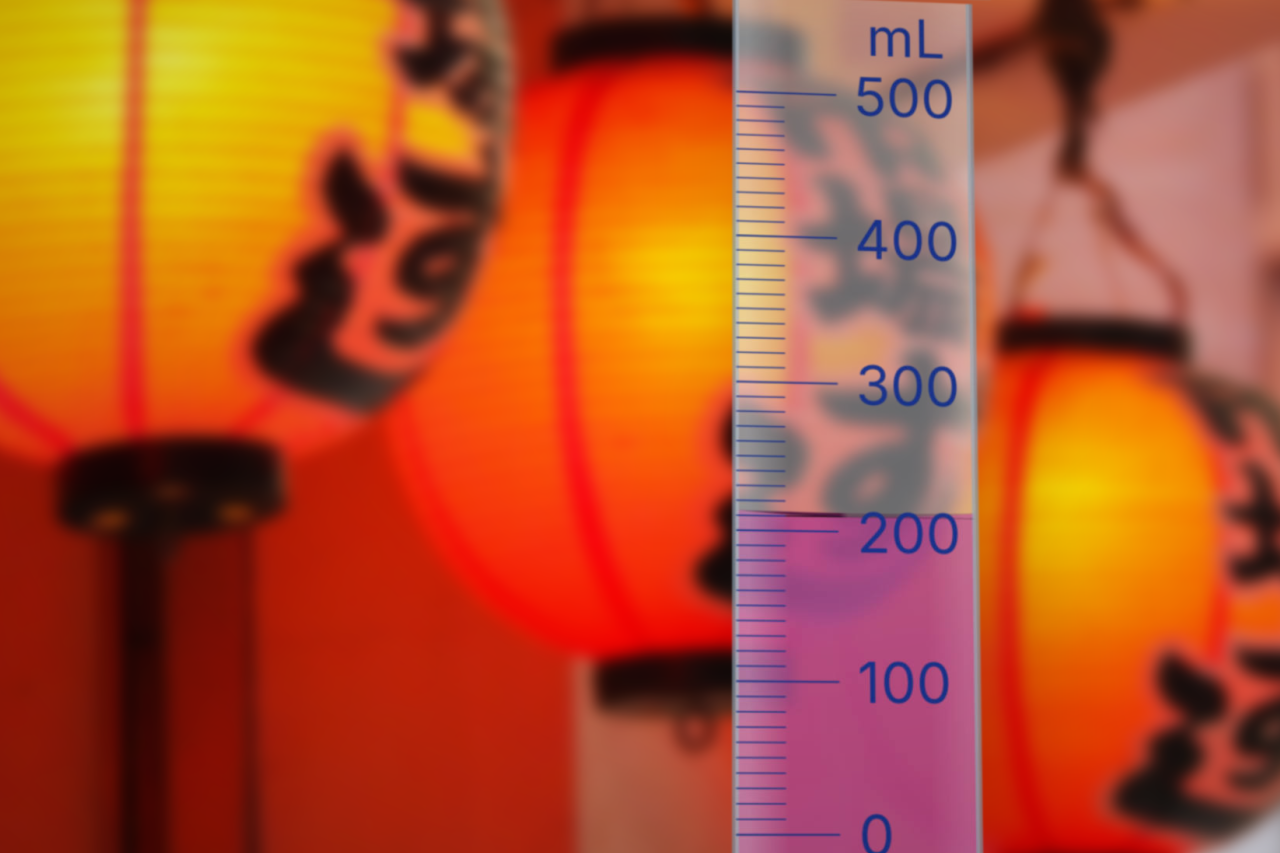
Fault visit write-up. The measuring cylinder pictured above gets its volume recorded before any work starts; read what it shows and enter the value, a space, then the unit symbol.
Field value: 210 mL
